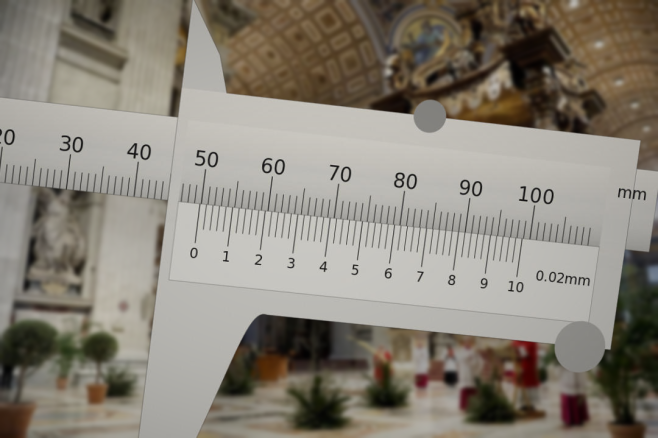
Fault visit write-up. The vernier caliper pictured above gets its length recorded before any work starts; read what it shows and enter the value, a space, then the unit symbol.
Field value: 49.8 mm
